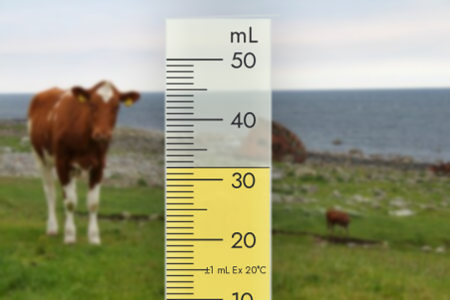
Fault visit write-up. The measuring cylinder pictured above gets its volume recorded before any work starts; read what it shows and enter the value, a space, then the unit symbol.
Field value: 32 mL
